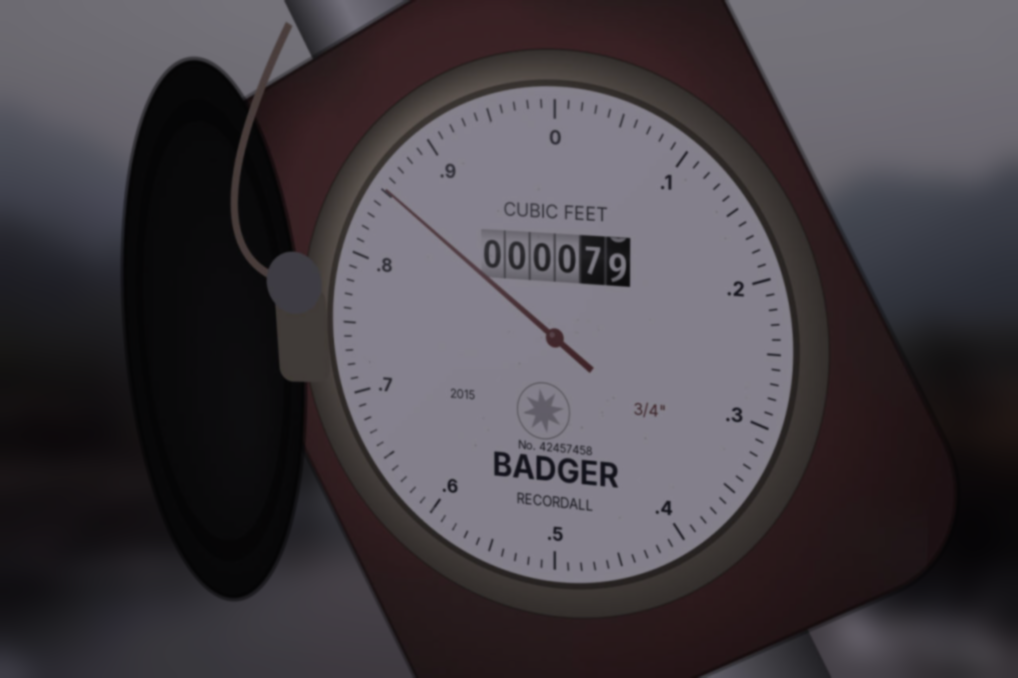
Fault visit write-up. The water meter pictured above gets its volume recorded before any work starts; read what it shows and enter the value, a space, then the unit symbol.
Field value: 78.85 ft³
